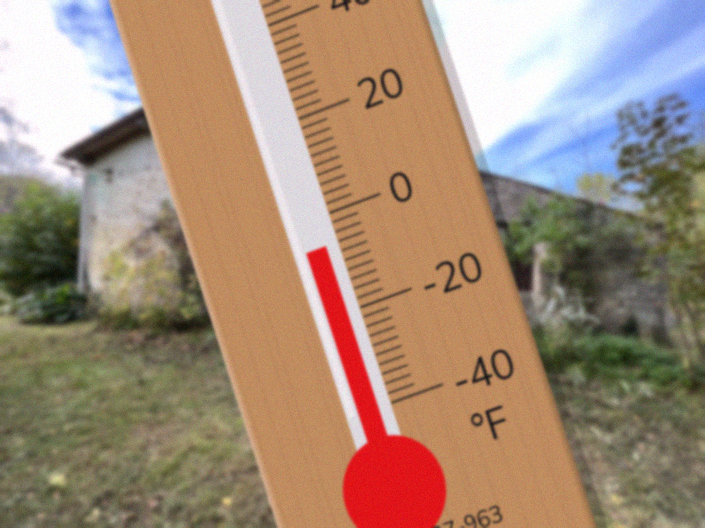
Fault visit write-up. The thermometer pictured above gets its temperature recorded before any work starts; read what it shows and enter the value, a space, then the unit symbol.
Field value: -6 °F
